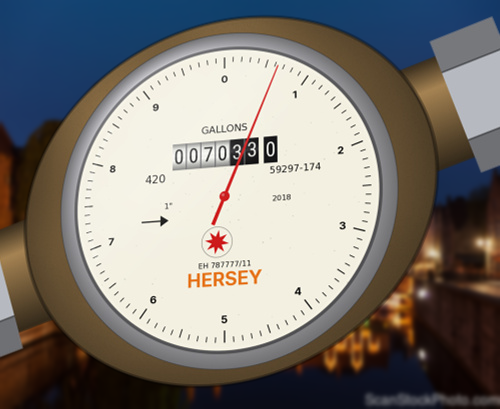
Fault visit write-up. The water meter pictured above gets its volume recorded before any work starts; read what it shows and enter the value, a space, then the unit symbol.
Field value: 70330.6 gal
